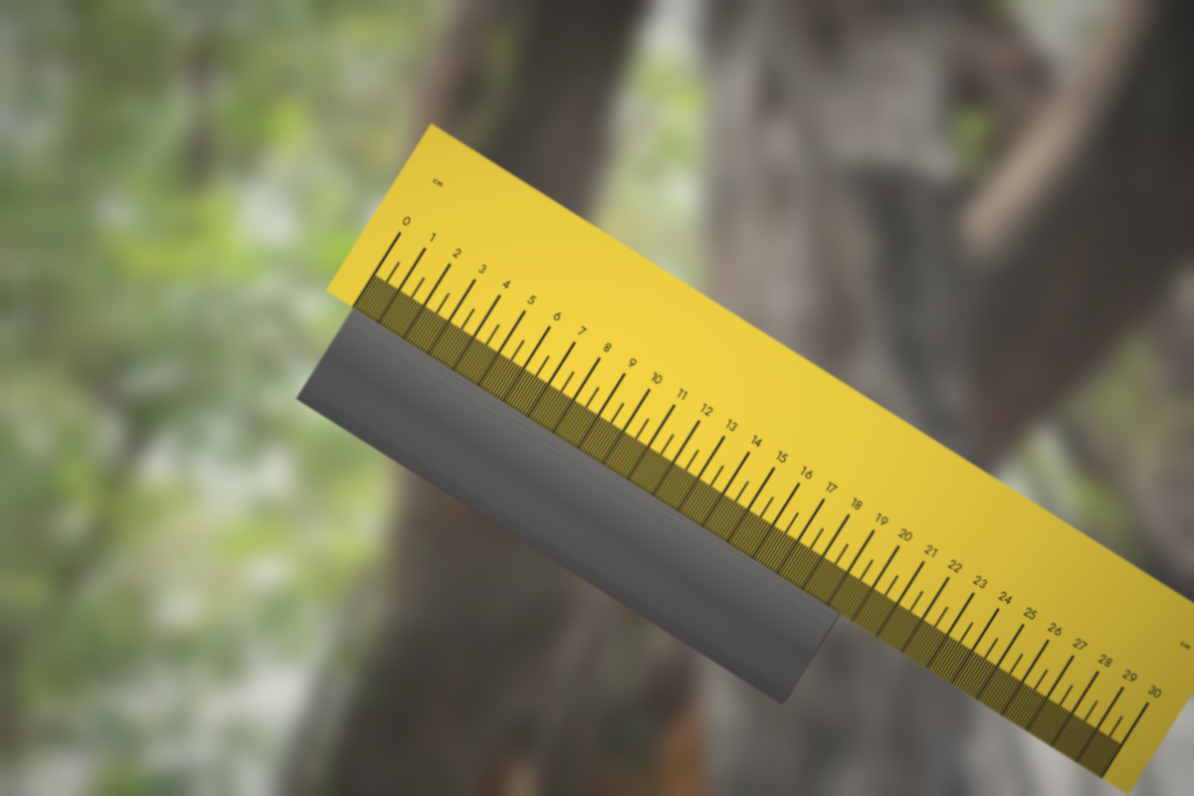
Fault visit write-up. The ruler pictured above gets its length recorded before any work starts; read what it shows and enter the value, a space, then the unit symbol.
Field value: 19.5 cm
